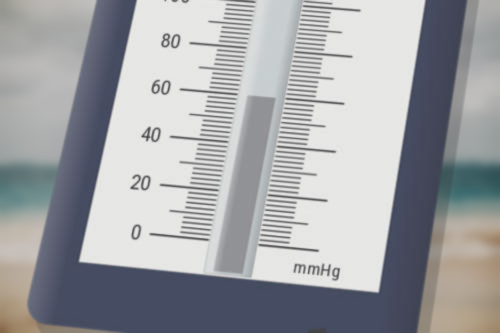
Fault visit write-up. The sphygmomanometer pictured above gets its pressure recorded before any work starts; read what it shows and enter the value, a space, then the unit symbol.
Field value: 60 mmHg
